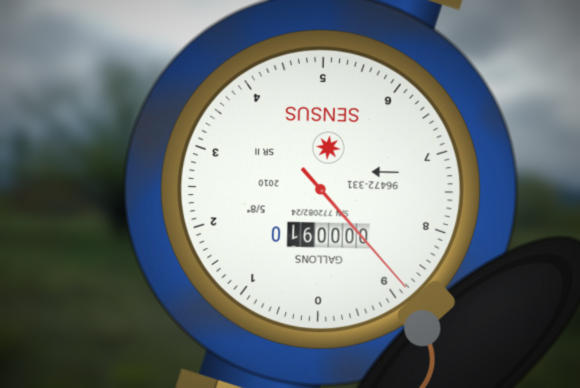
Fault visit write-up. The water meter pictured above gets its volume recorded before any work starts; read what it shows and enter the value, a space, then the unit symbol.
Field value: 908.8 gal
